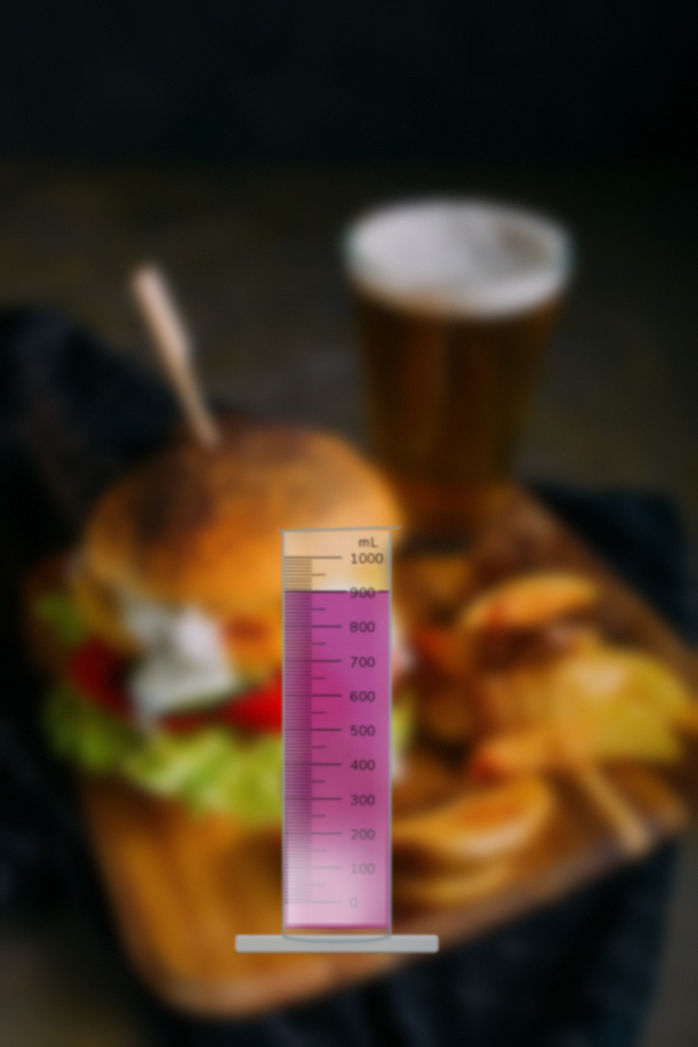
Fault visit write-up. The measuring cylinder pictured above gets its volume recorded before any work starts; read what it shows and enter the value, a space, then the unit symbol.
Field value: 900 mL
